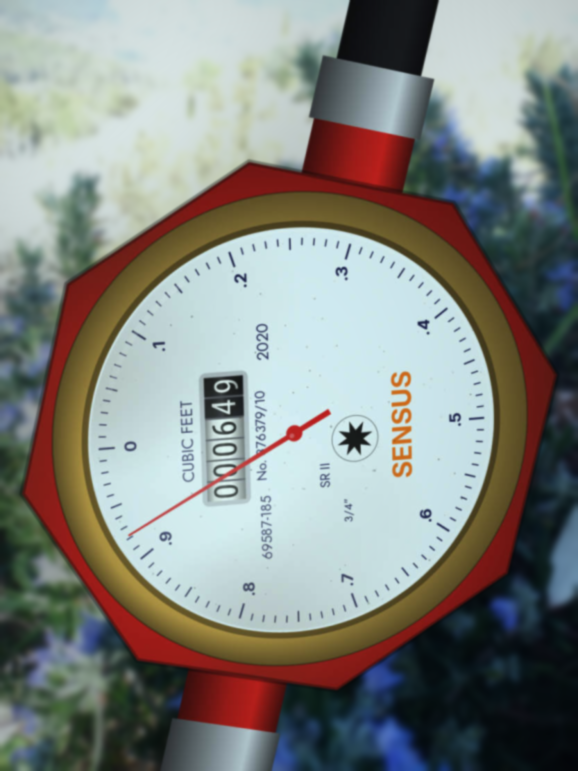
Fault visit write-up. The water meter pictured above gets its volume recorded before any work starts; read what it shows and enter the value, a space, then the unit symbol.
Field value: 648.92 ft³
